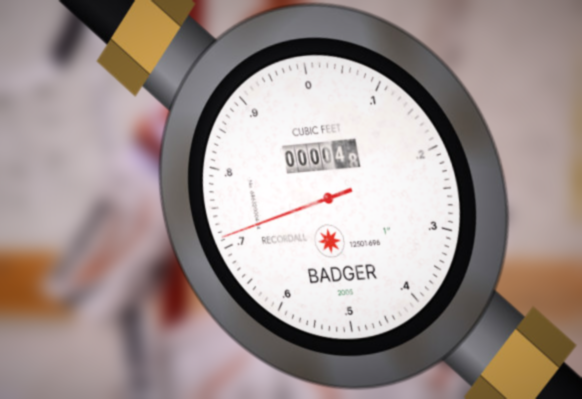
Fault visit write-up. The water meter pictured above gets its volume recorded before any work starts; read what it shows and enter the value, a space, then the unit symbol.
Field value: 47.71 ft³
